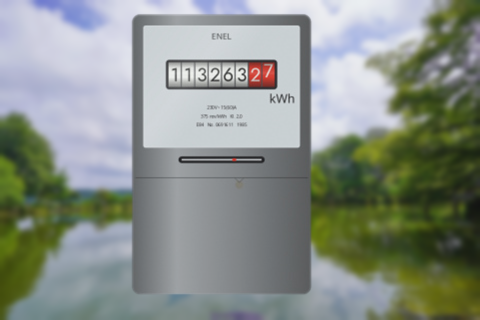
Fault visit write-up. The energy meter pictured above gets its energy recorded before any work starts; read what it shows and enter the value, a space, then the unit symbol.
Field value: 113263.27 kWh
